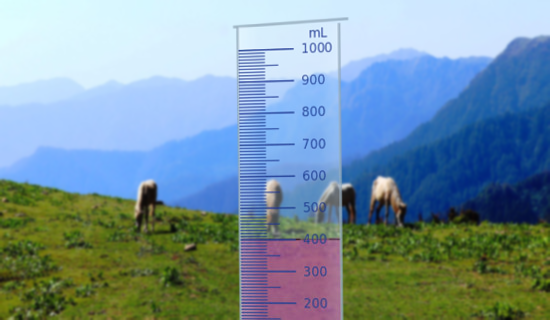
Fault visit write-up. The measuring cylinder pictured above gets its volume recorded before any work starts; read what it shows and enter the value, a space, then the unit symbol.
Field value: 400 mL
